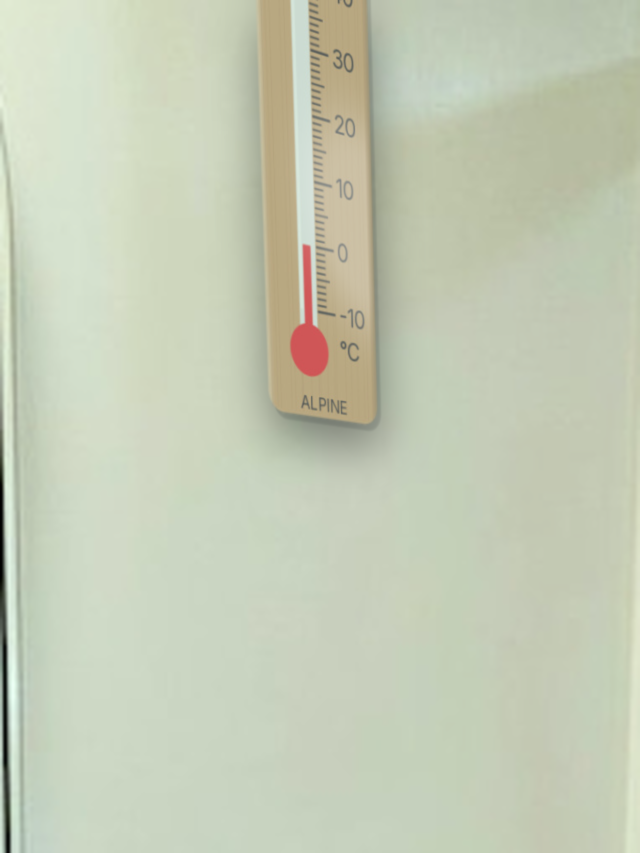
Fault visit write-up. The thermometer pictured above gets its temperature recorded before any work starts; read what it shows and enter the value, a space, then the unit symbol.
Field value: 0 °C
